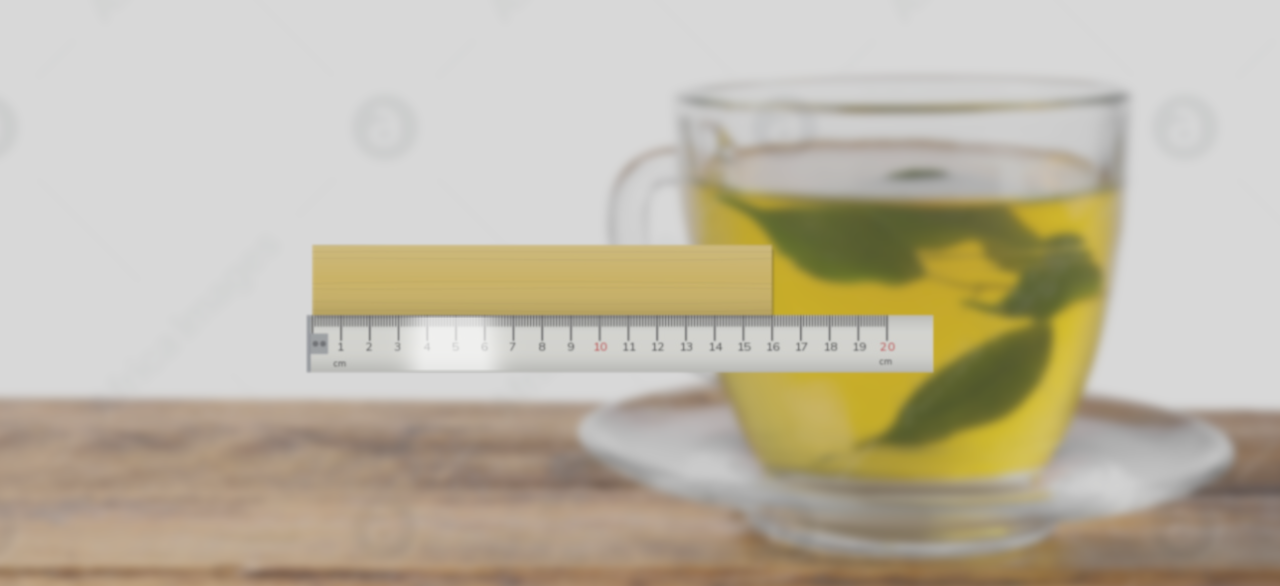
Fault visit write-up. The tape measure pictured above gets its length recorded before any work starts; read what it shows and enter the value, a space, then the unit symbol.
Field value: 16 cm
